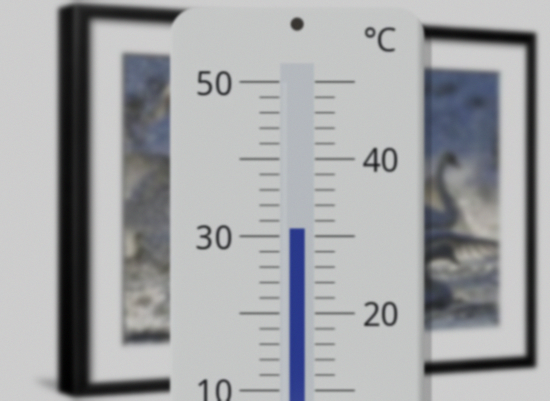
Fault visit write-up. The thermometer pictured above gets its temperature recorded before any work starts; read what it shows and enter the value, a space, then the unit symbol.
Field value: 31 °C
